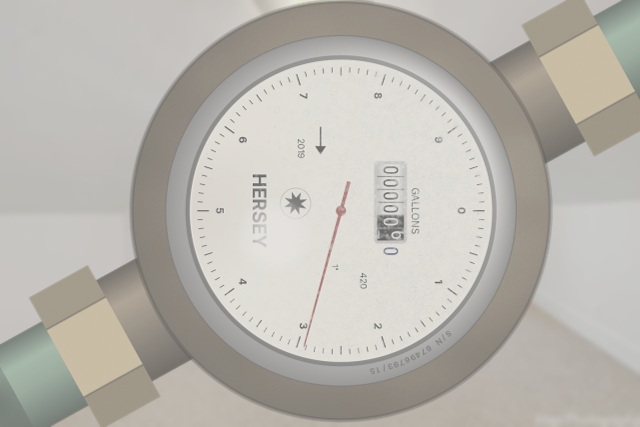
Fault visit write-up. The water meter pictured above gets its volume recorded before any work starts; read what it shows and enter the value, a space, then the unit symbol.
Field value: 62.9 gal
